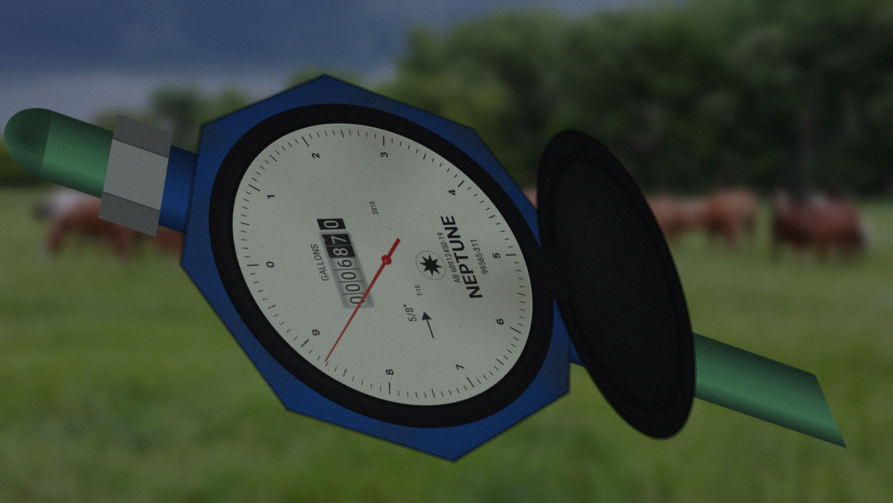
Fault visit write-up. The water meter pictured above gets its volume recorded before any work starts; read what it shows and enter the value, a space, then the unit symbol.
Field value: 6868.7 gal
